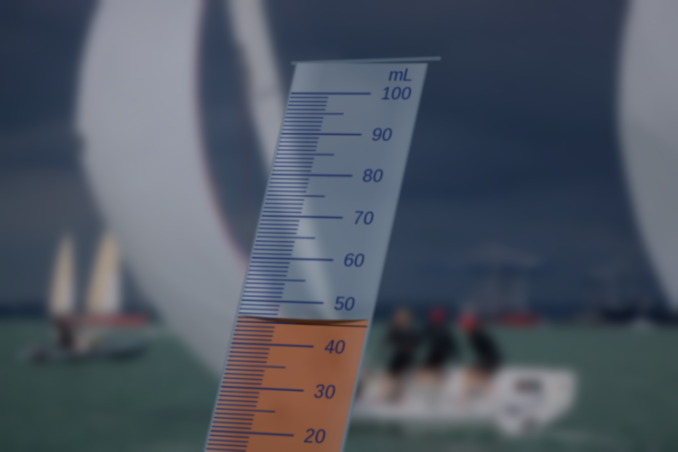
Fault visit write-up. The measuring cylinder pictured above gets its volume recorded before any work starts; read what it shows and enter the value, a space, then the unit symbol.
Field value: 45 mL
